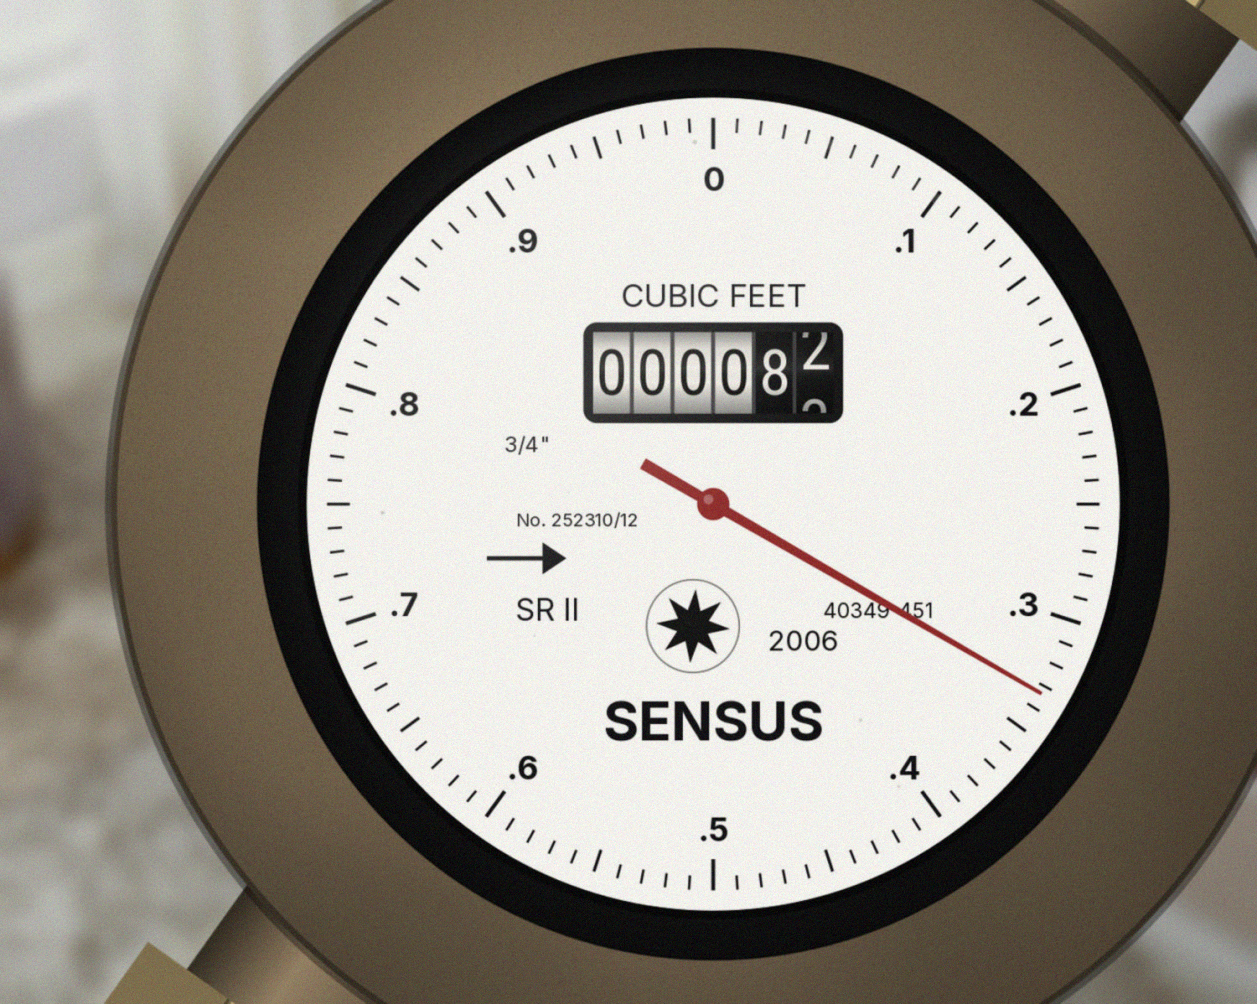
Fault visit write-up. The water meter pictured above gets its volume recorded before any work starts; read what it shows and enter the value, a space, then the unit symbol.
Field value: 82.33 ft³
